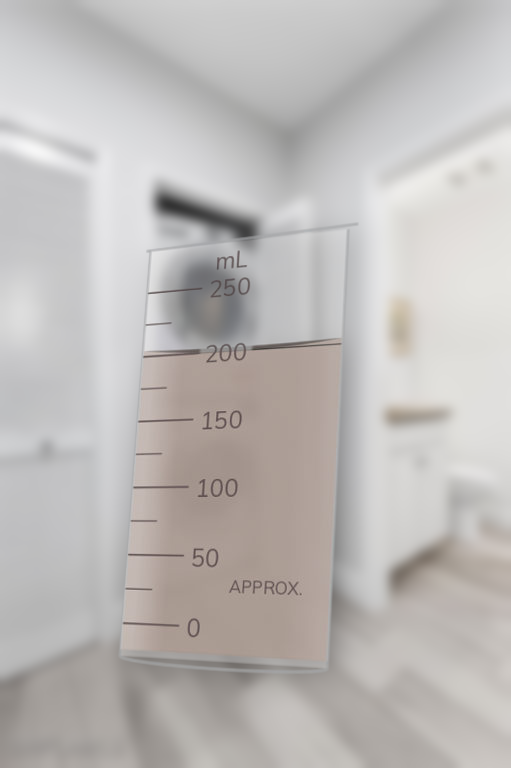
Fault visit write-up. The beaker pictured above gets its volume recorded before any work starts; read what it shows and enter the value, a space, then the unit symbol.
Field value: 200 mL
